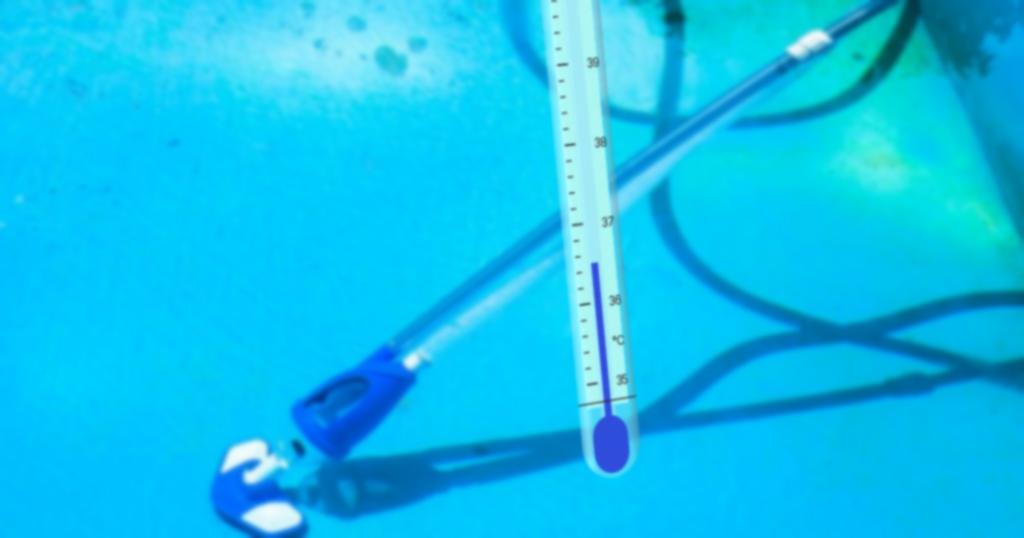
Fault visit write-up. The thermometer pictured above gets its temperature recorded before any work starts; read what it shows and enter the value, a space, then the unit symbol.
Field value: 36.5 °C
